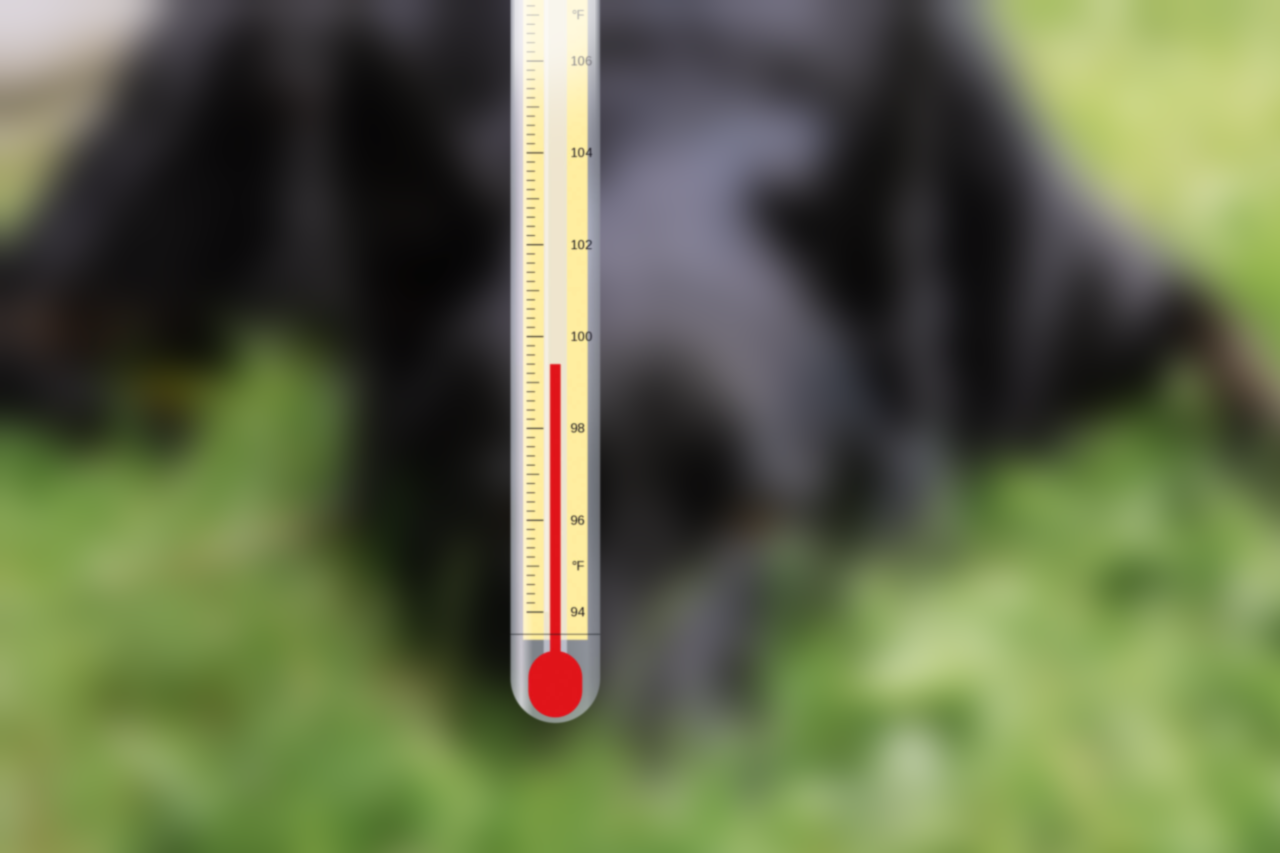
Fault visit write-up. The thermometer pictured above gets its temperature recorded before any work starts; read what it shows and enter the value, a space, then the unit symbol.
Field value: 99.4 °F
